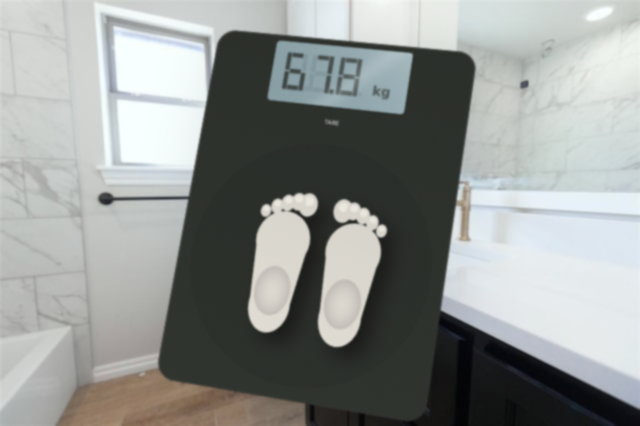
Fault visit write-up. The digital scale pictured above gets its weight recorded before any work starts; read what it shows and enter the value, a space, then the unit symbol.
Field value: 67.8 kg
